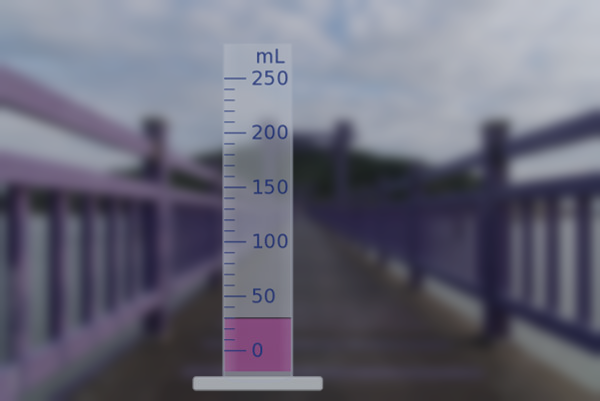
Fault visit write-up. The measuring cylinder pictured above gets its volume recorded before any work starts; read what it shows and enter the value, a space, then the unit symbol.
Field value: 30 mL
